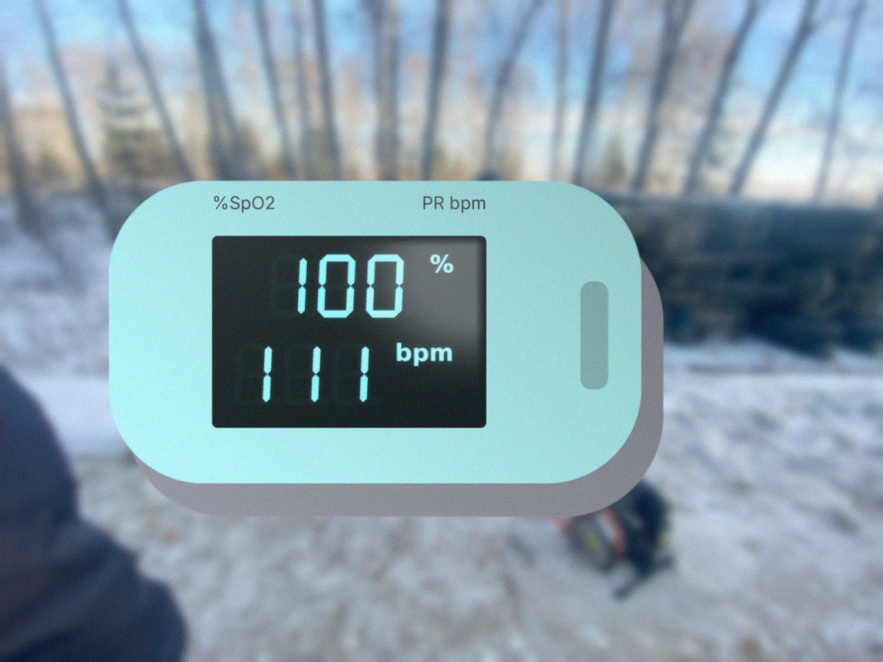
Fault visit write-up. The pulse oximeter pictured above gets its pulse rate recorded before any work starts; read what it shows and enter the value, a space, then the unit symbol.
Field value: 111 bpm
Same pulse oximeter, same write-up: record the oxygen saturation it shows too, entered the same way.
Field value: 100 %
